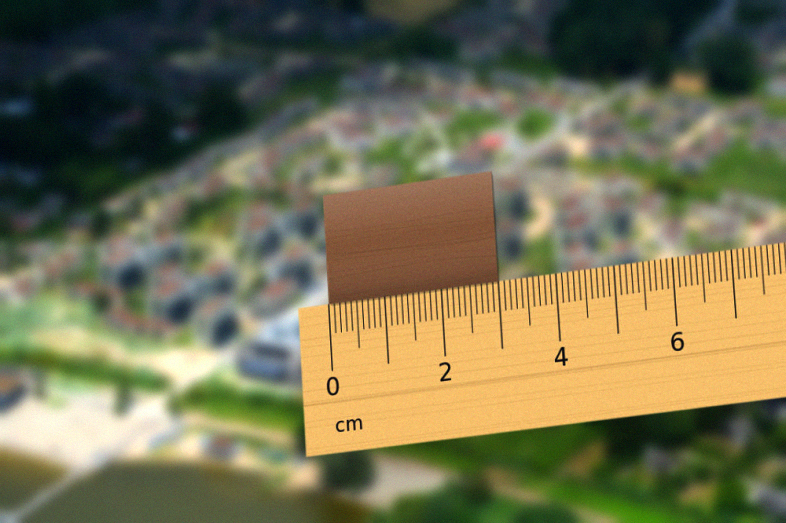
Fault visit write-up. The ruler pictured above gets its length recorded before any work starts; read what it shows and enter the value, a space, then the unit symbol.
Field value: 3 cm
